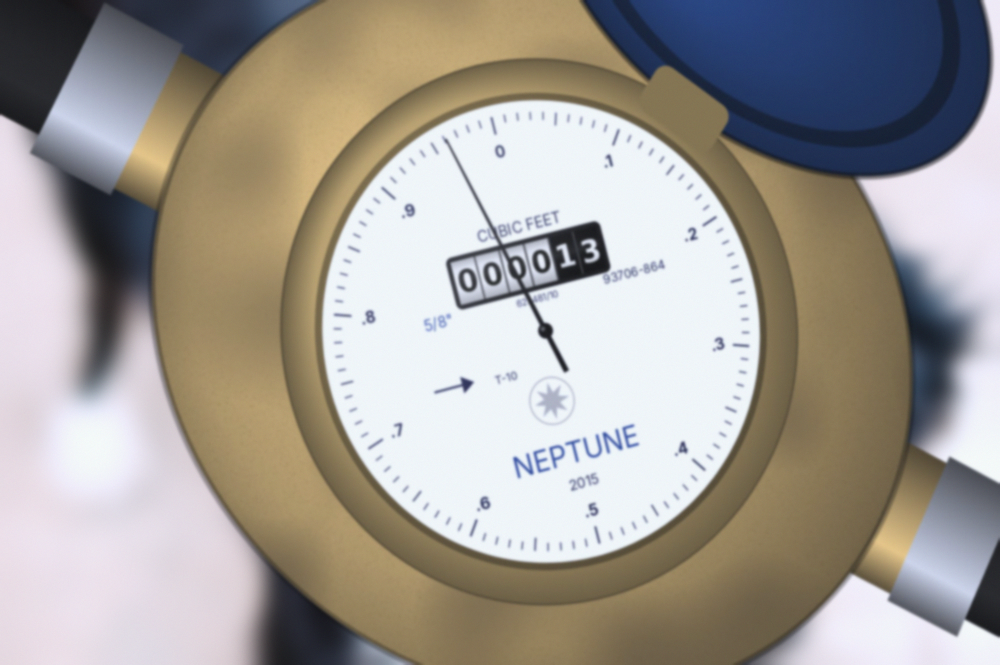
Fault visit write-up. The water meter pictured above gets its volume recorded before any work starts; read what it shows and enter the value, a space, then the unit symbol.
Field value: 12.96 ft³
